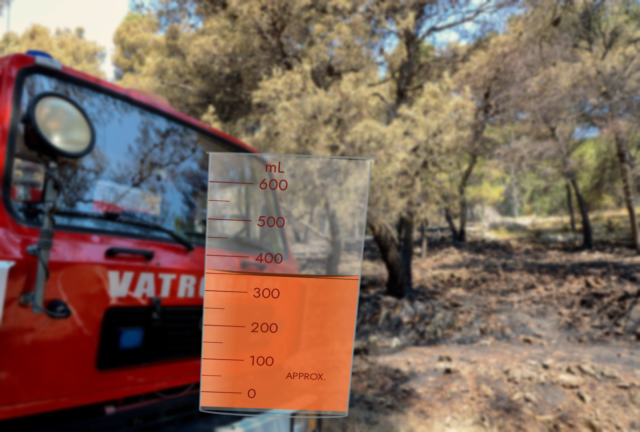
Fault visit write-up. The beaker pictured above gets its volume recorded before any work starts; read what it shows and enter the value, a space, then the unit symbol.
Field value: 350 mL
